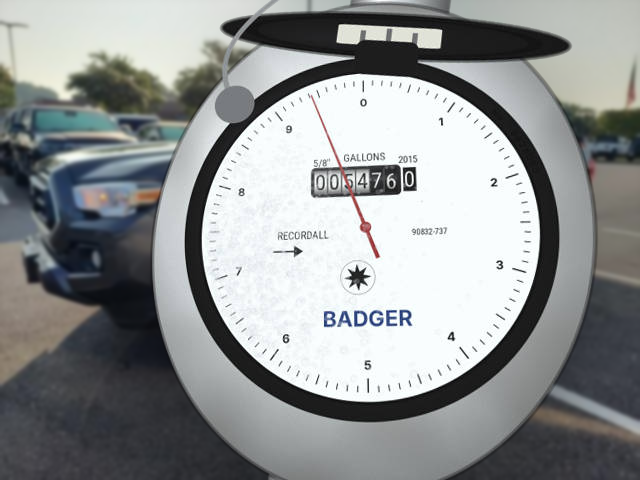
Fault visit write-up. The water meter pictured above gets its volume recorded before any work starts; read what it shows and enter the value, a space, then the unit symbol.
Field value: 54759.4 gal
